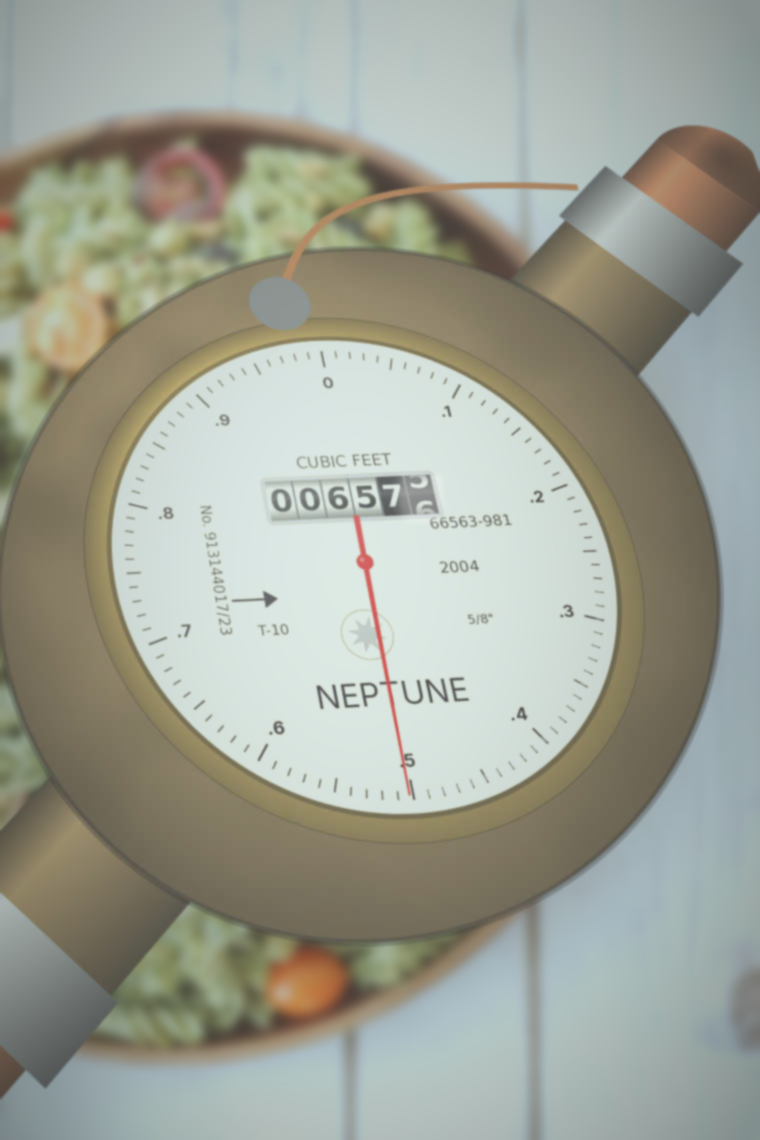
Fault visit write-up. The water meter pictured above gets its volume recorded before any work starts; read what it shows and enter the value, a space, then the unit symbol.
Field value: 6575.50 ft³
